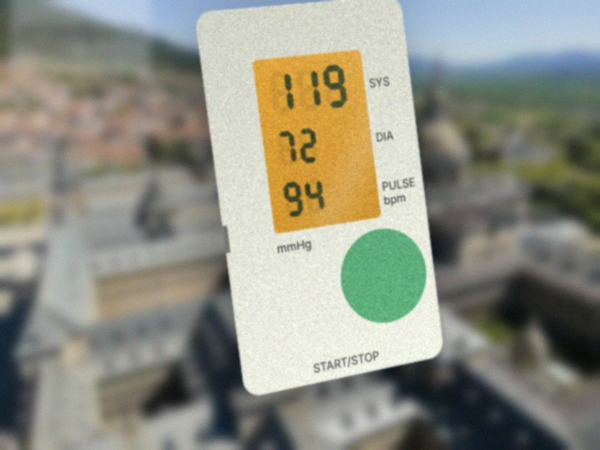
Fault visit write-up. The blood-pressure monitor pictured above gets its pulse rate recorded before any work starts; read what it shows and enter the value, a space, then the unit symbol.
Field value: 94 bpm
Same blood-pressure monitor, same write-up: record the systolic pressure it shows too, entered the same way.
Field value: 119 mmHg
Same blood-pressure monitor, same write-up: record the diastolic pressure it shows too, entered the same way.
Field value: 72 mmHg
